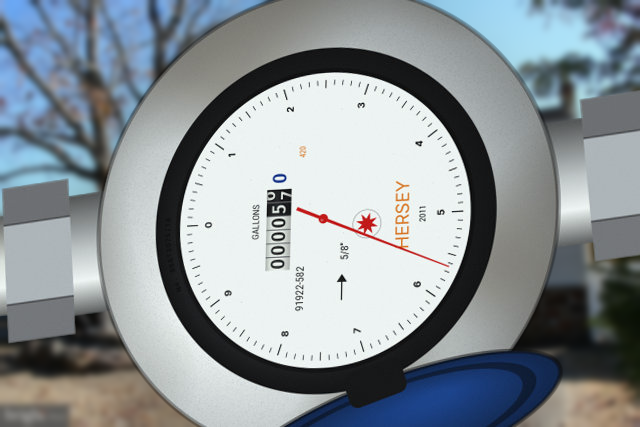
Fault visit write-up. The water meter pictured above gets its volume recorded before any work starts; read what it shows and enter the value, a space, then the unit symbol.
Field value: 565.6 gal
